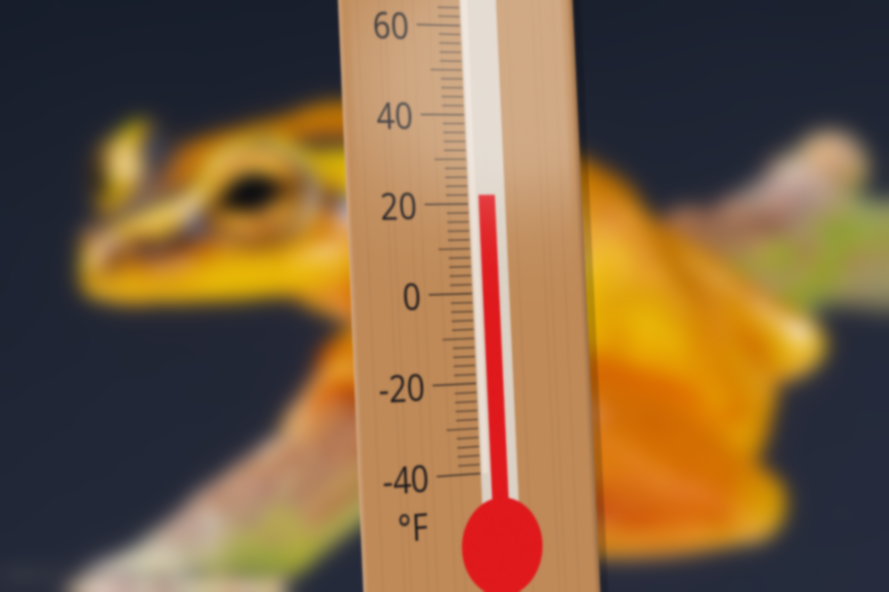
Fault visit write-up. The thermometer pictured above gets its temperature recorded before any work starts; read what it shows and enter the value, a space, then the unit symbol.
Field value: 22 °F
